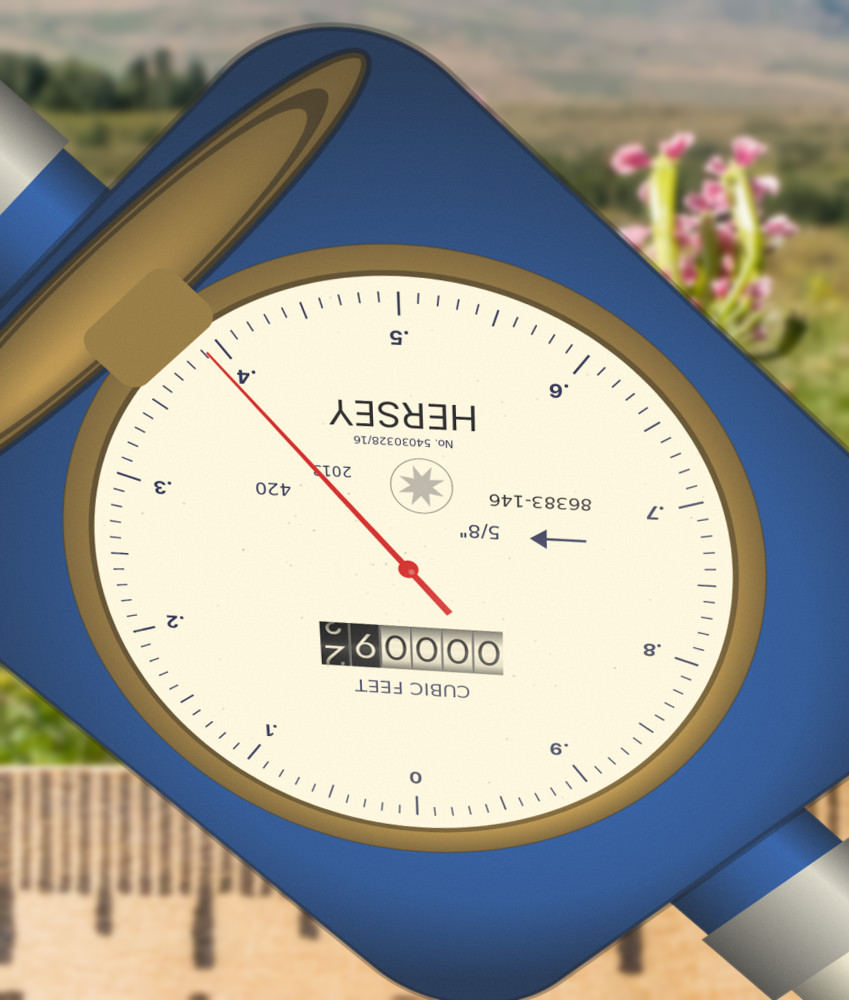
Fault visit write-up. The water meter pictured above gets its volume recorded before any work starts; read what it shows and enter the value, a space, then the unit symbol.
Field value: 92.39 ft³
